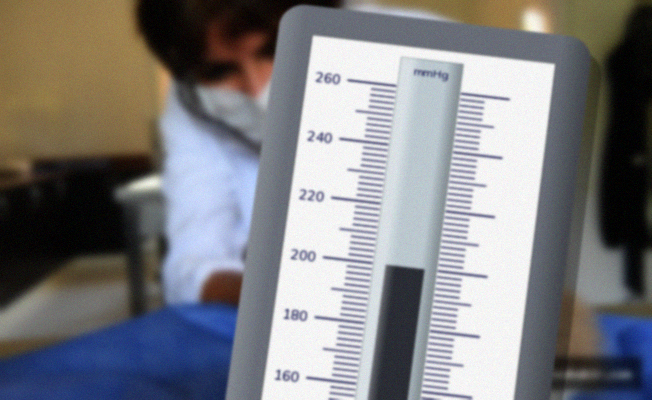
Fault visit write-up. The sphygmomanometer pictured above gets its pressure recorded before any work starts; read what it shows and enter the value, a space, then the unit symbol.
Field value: 200 mmHg
